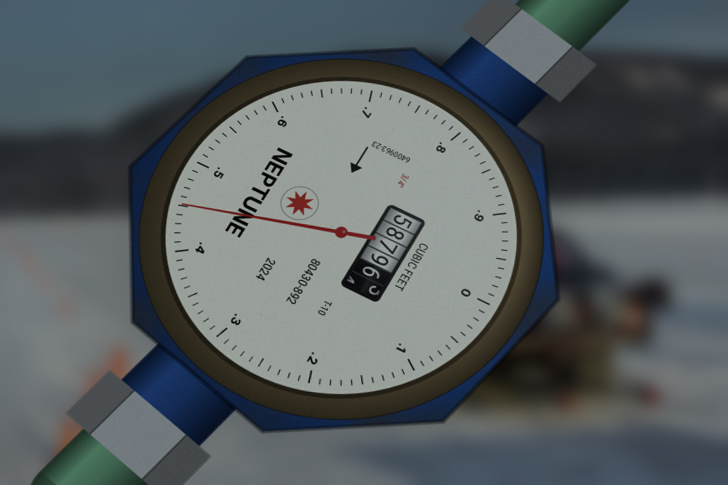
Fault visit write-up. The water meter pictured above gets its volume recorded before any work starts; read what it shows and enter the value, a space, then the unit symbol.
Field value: 587963.45 ft³
